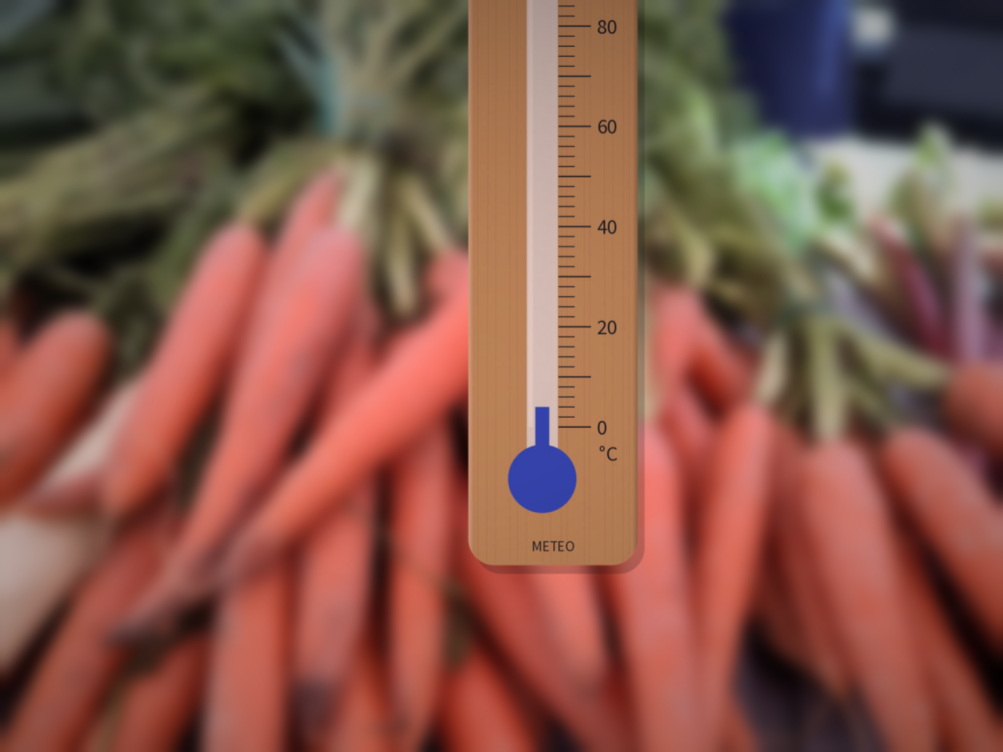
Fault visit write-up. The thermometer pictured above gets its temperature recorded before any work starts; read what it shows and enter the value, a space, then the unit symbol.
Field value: 4 °C
